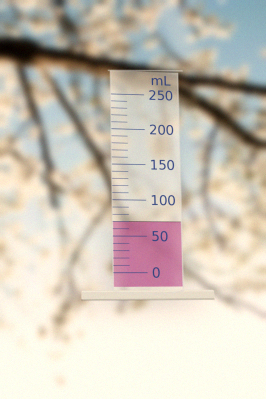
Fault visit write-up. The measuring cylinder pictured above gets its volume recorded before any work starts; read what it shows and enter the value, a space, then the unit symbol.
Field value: 70 mL
